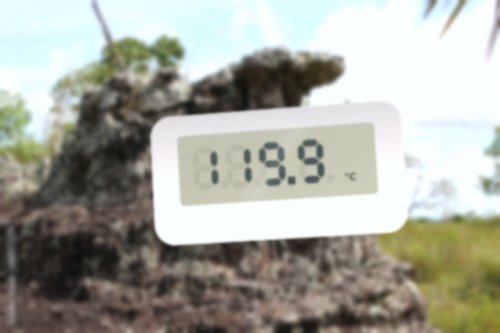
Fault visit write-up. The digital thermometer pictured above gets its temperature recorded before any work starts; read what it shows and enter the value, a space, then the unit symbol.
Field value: 119.9 °C
